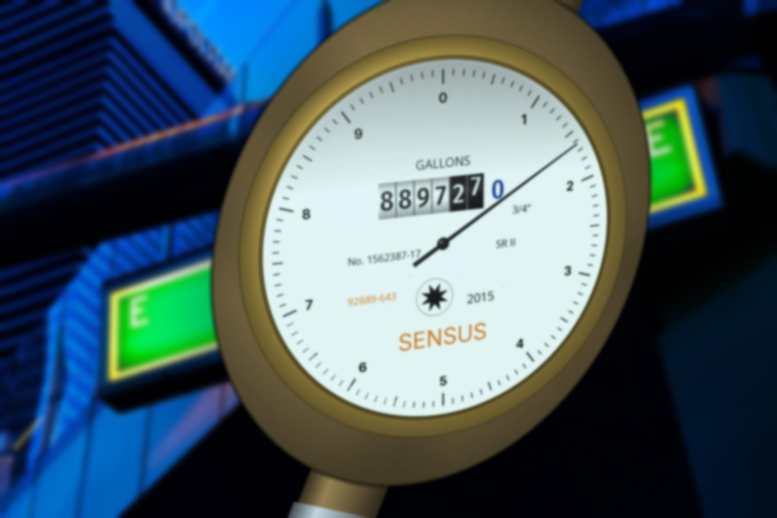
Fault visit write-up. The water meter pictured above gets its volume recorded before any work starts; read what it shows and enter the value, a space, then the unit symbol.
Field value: 8897271.6 gal
